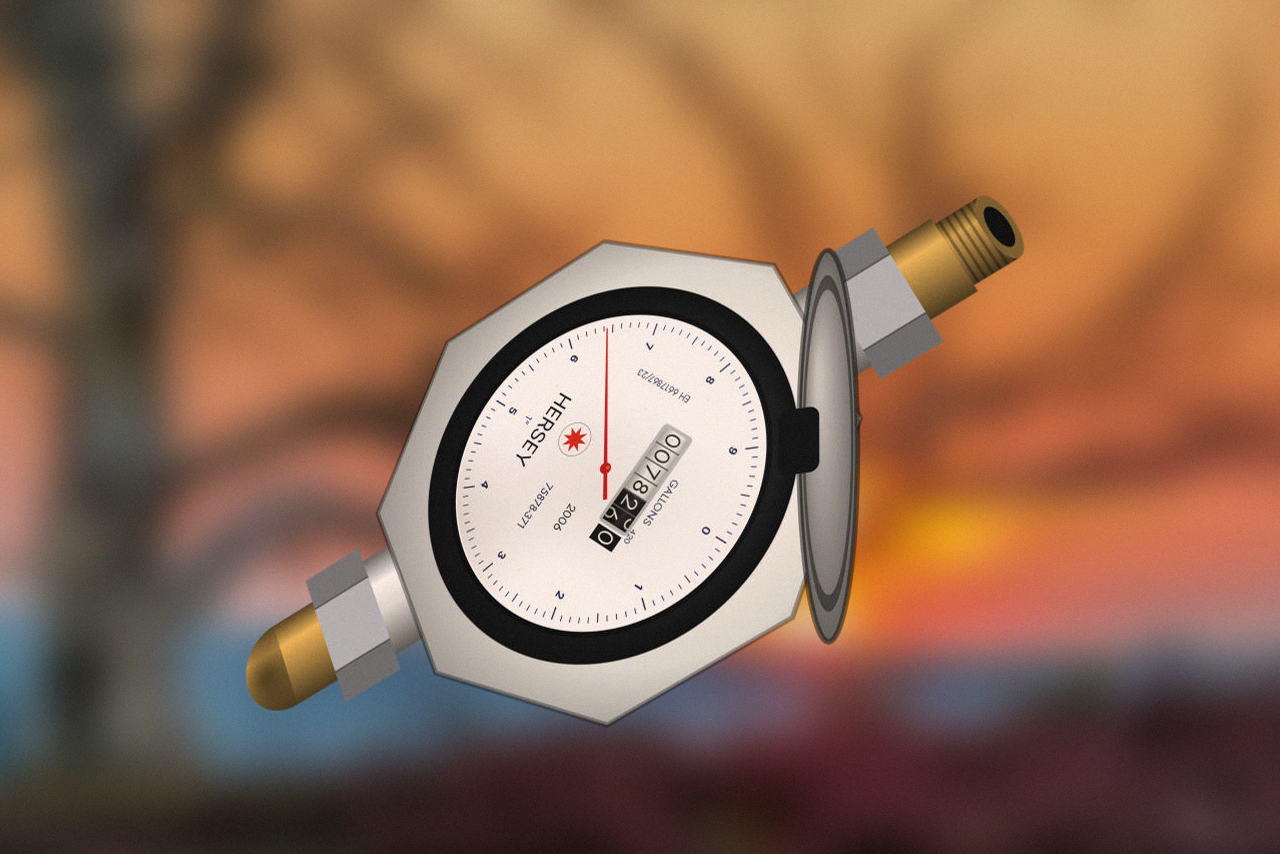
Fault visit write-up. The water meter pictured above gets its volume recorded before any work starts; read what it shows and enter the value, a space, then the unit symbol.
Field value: 78256.4 gal
